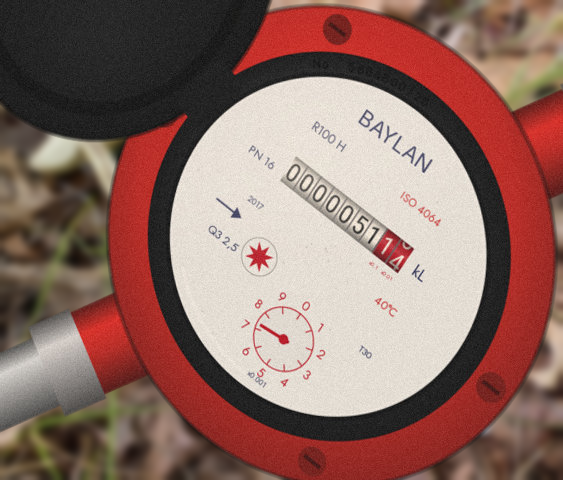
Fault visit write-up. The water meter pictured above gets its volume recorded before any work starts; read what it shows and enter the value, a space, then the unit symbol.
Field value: 51.137 kL
